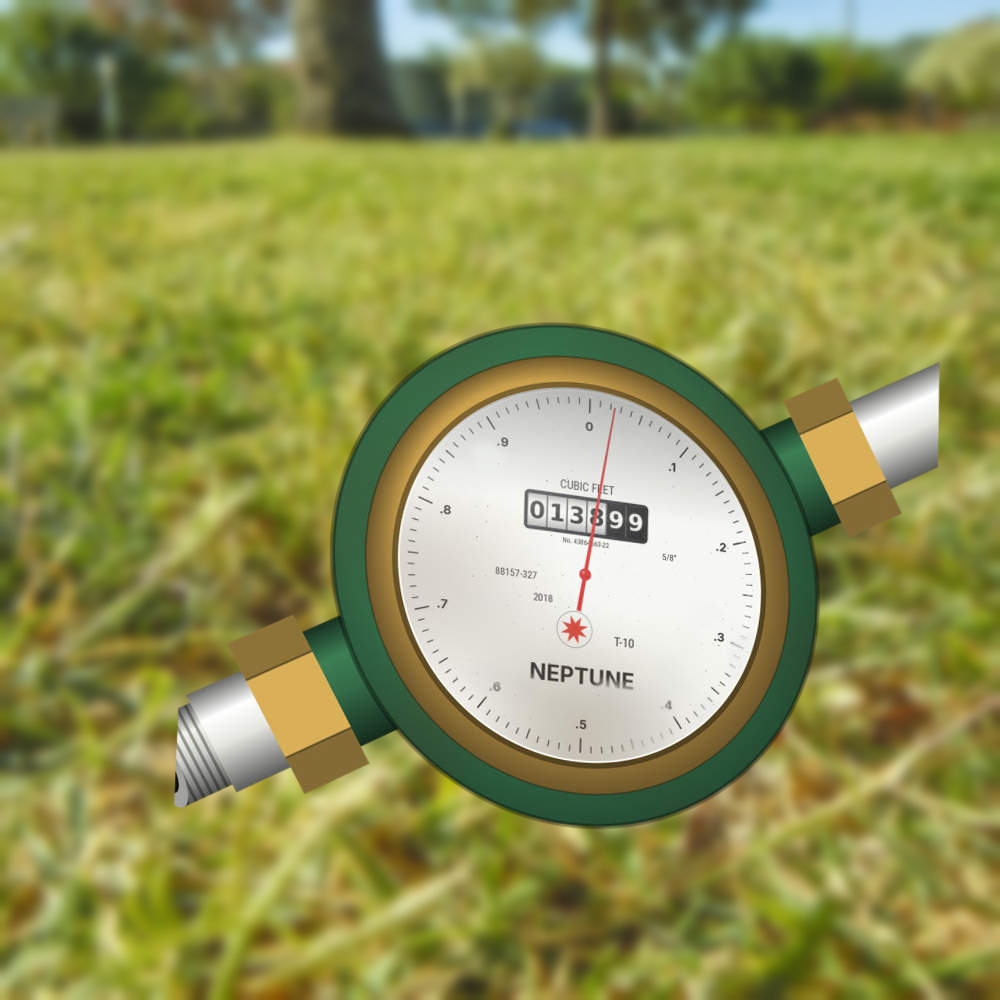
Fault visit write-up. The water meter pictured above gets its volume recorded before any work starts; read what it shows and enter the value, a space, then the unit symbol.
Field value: 13899.02 ft³
